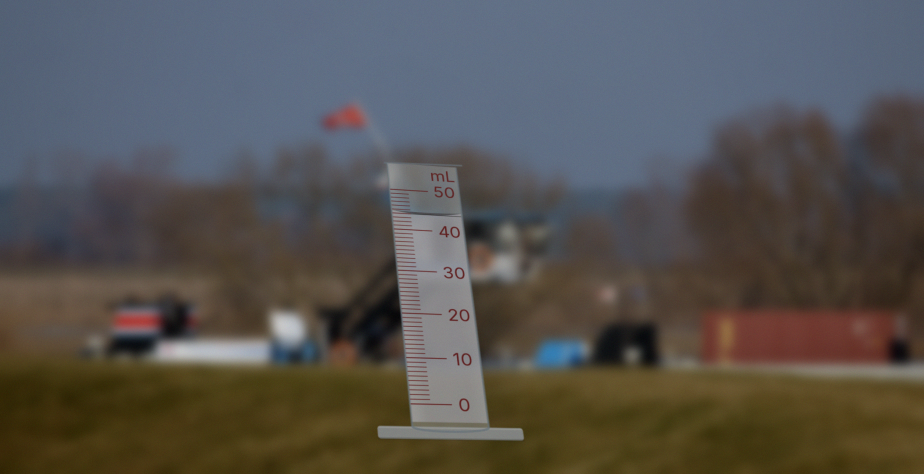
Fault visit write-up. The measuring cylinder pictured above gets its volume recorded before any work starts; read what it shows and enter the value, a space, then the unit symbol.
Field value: 44 mL
